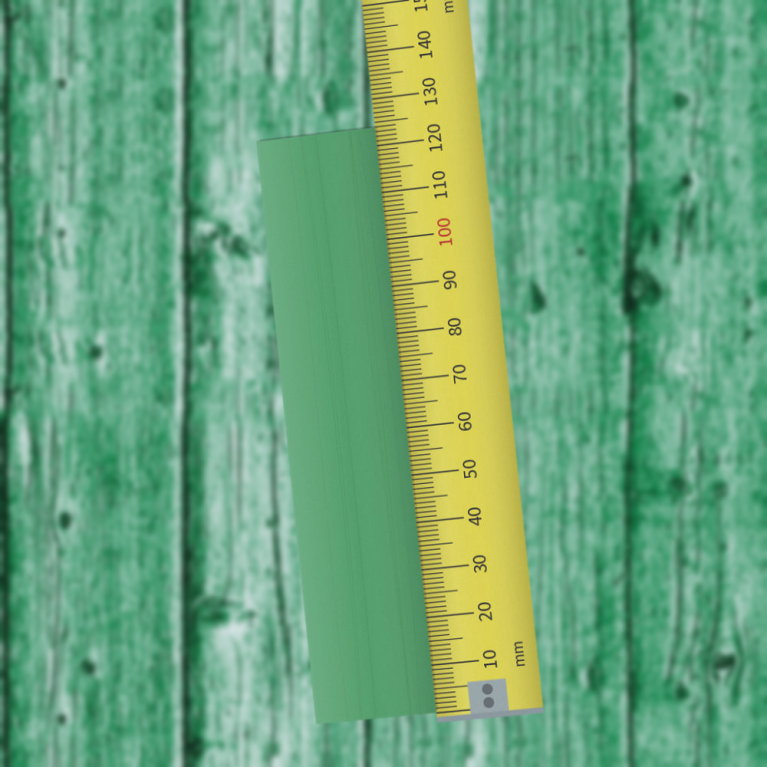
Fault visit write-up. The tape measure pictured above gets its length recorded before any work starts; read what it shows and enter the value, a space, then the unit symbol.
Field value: 124 mm
